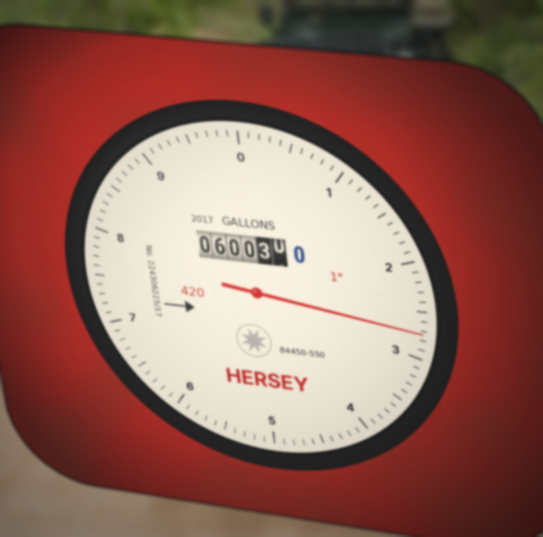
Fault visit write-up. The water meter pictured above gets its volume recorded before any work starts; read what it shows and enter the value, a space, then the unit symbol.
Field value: 600302.7 gal
